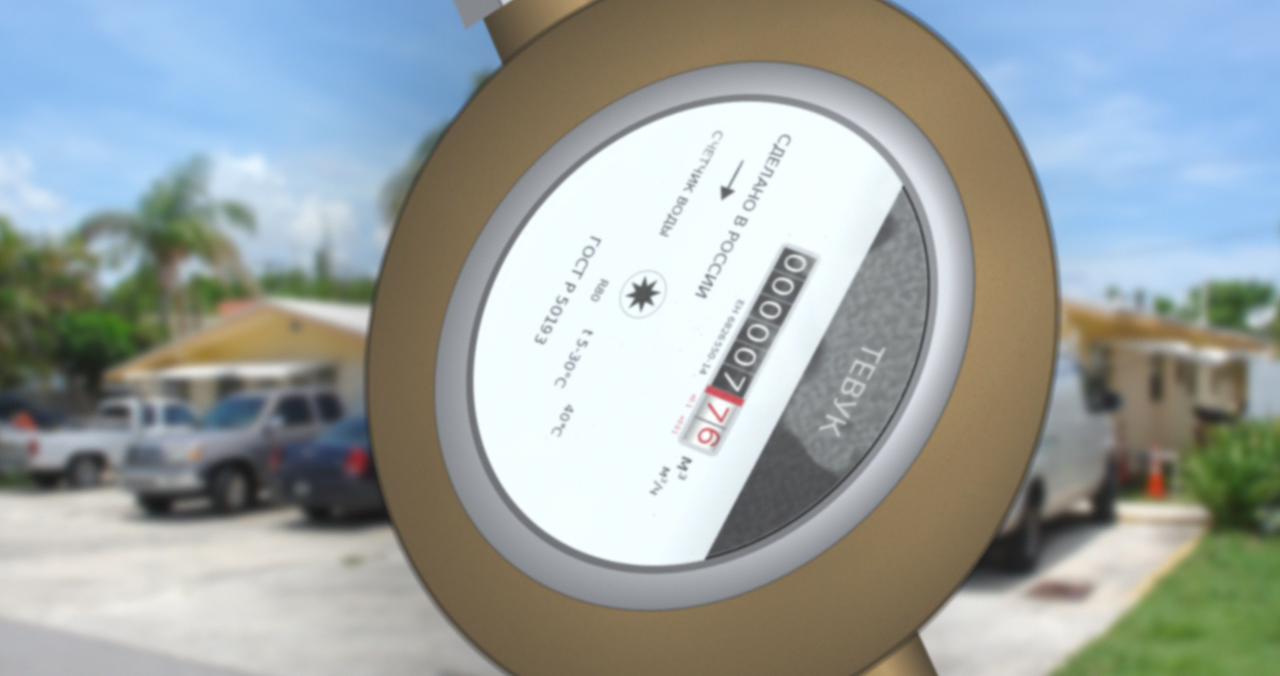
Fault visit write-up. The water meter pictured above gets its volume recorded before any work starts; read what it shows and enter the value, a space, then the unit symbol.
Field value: 7.76 m³
